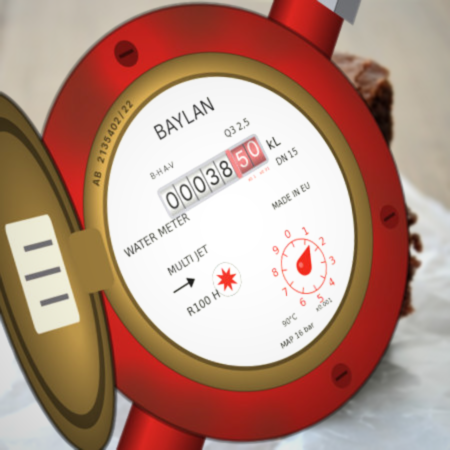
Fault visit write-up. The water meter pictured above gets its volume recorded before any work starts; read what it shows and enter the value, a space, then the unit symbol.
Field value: 38.501 kL
